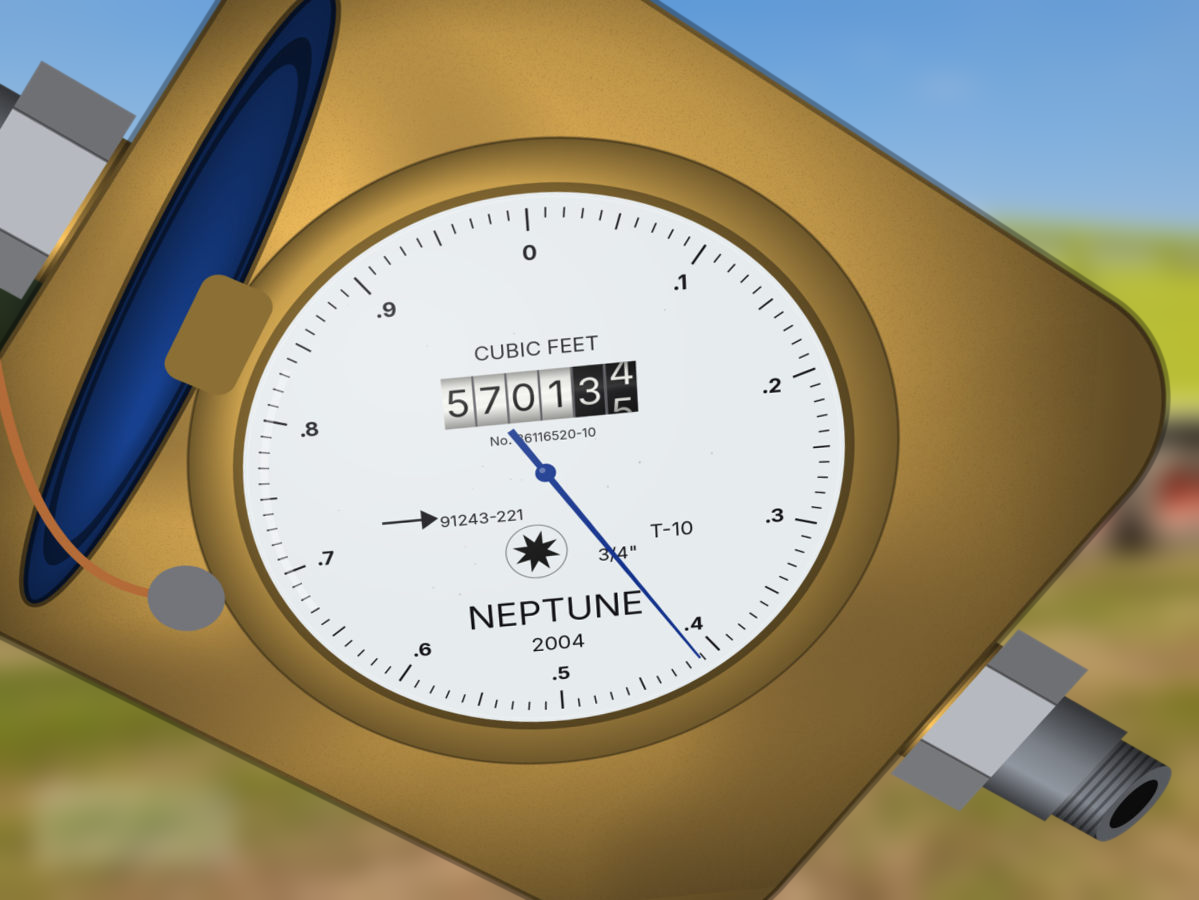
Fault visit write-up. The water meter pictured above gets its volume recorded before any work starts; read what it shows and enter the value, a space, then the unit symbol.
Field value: 570134.41 ft³
